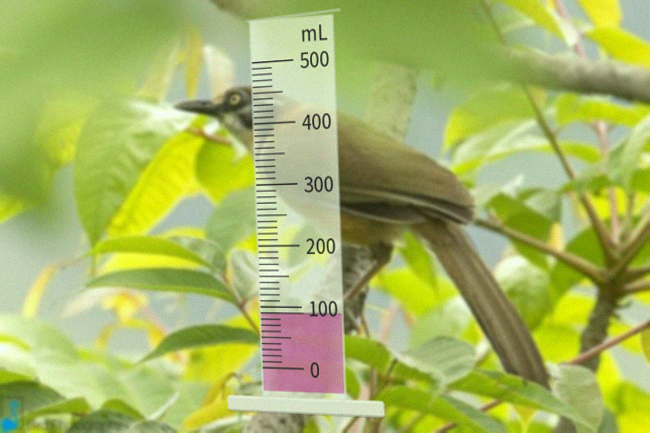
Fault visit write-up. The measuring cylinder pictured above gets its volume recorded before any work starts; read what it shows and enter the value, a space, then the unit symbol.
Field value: 90 mL
